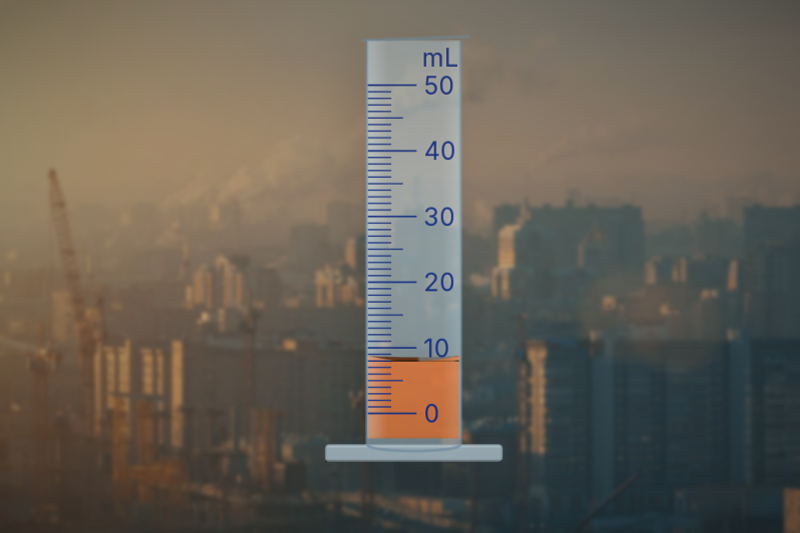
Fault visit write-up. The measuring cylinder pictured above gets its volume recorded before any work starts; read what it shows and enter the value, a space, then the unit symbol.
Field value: 8 mL
